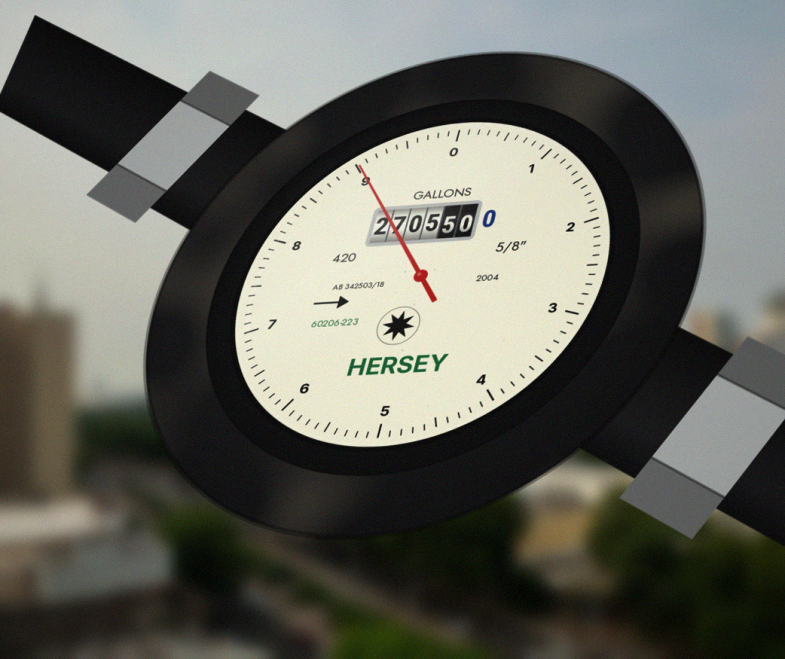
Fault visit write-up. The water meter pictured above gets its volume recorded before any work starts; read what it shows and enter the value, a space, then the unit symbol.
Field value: 2705499.0 gal
